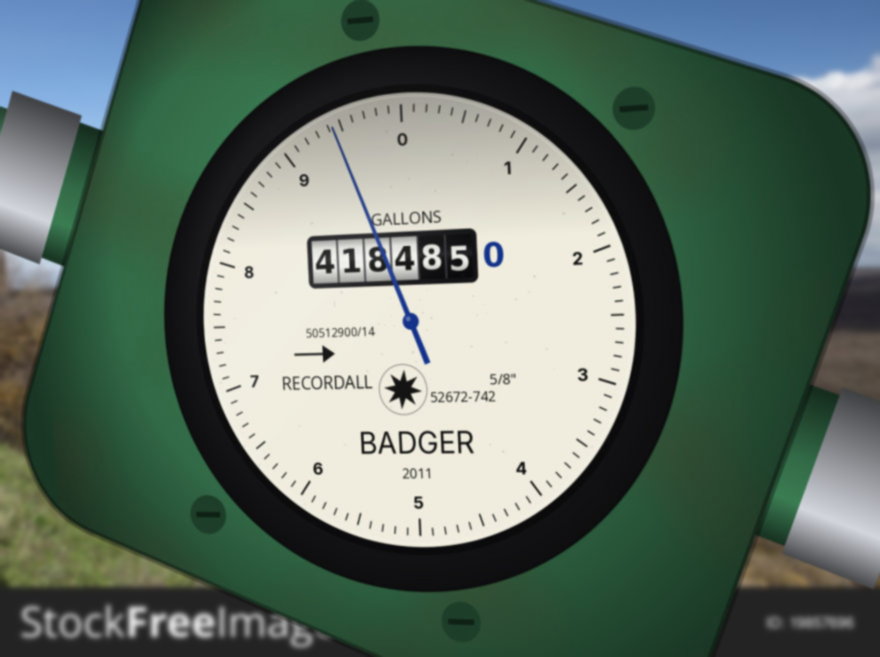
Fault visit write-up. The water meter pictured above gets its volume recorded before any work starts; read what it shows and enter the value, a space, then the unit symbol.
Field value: 4184849.4 gal
